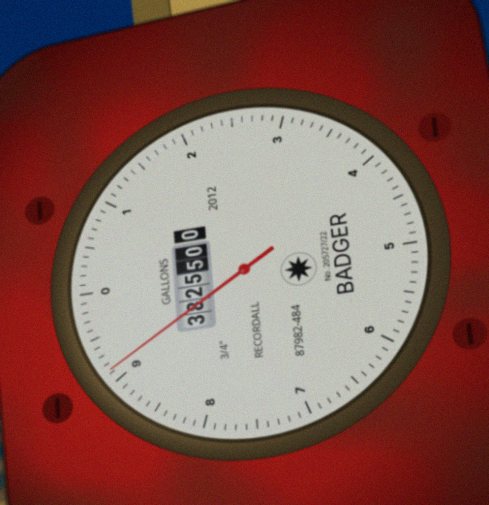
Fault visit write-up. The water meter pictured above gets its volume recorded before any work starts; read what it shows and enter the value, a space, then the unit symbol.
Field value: 3825499.1 gal
